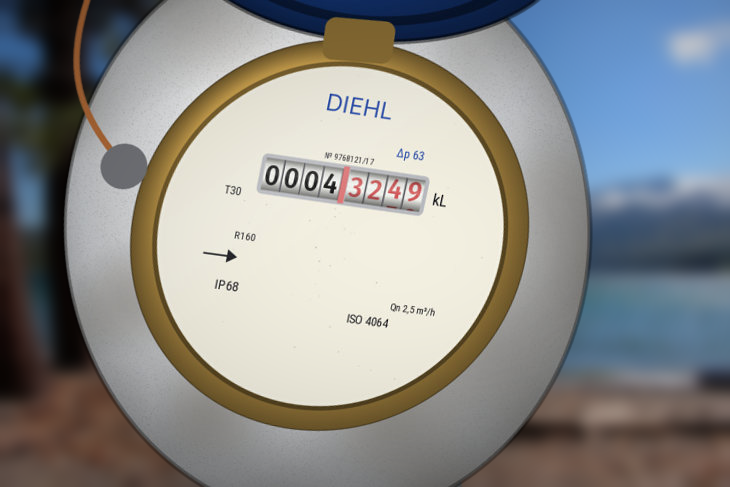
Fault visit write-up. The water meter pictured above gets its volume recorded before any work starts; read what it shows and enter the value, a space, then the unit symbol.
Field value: 4.3249 kL
